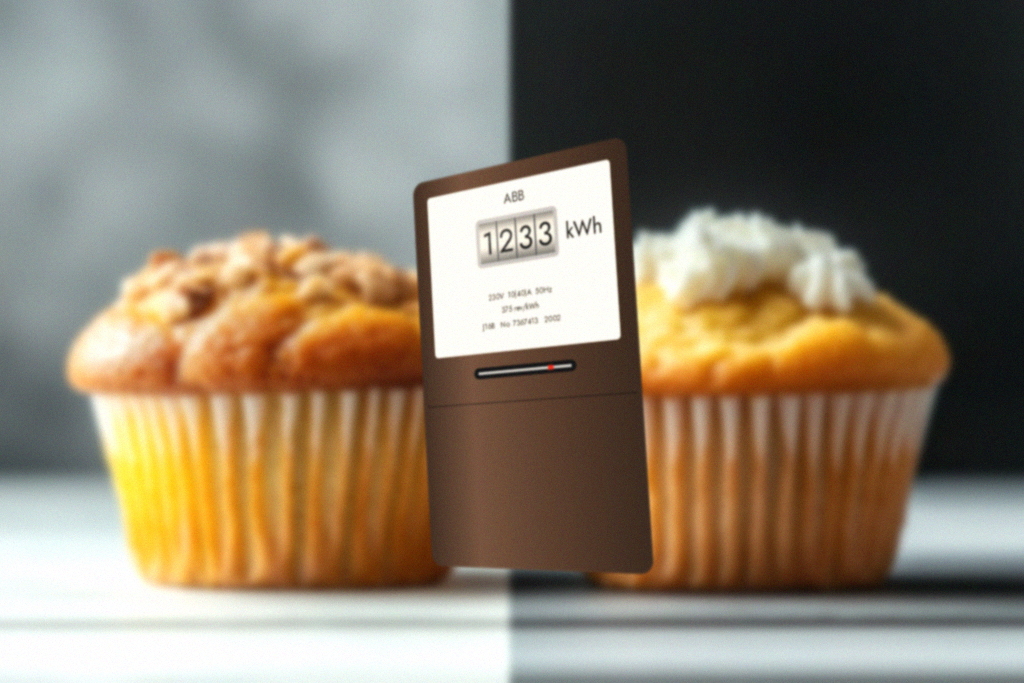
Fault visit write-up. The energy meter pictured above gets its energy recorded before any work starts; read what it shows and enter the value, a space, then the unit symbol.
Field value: 1233 kWh
